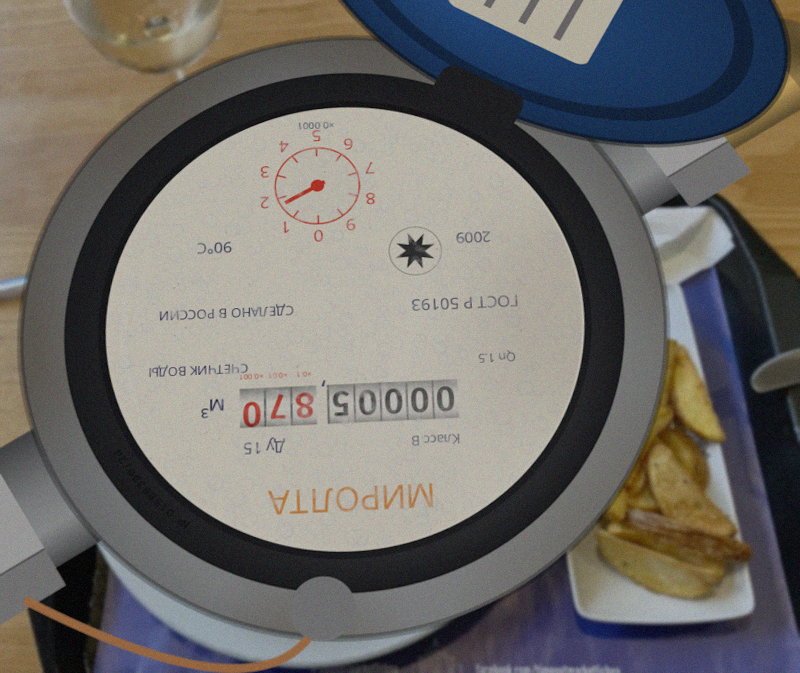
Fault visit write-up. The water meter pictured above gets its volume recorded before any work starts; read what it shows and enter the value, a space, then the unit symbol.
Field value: 5.8701 m³
